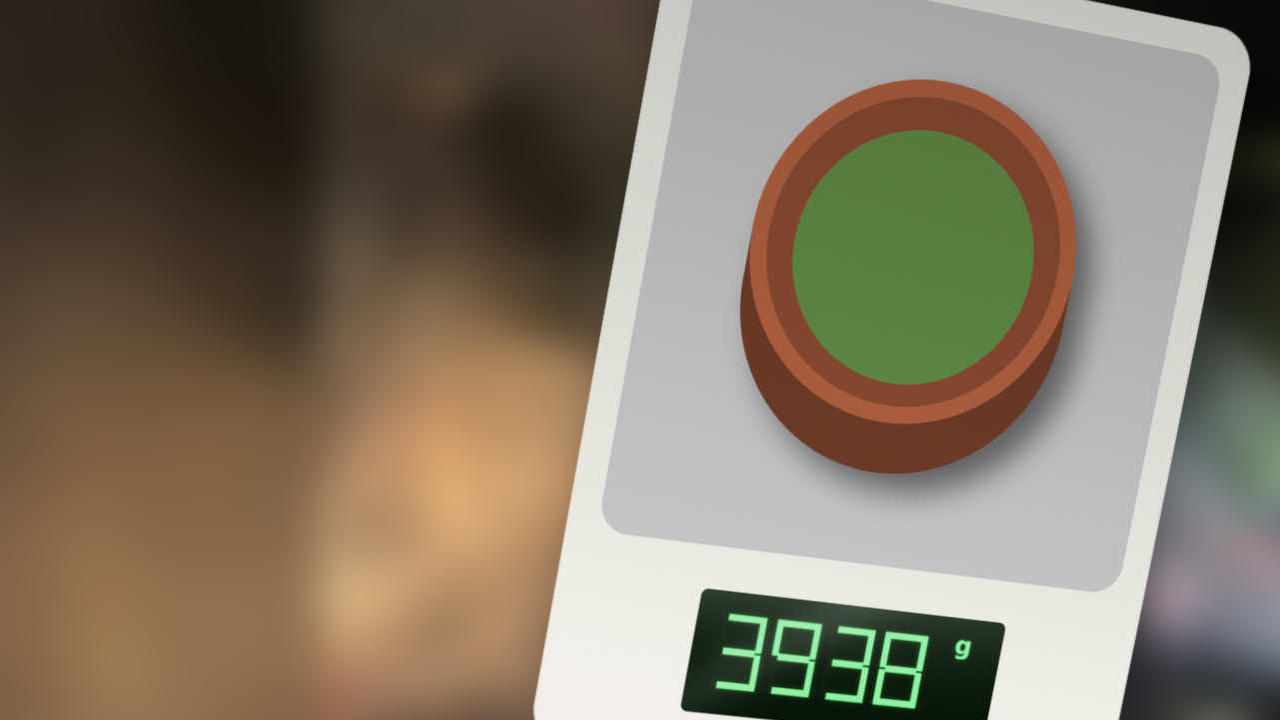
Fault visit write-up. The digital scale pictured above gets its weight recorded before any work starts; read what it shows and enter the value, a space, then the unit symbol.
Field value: 3938 g
